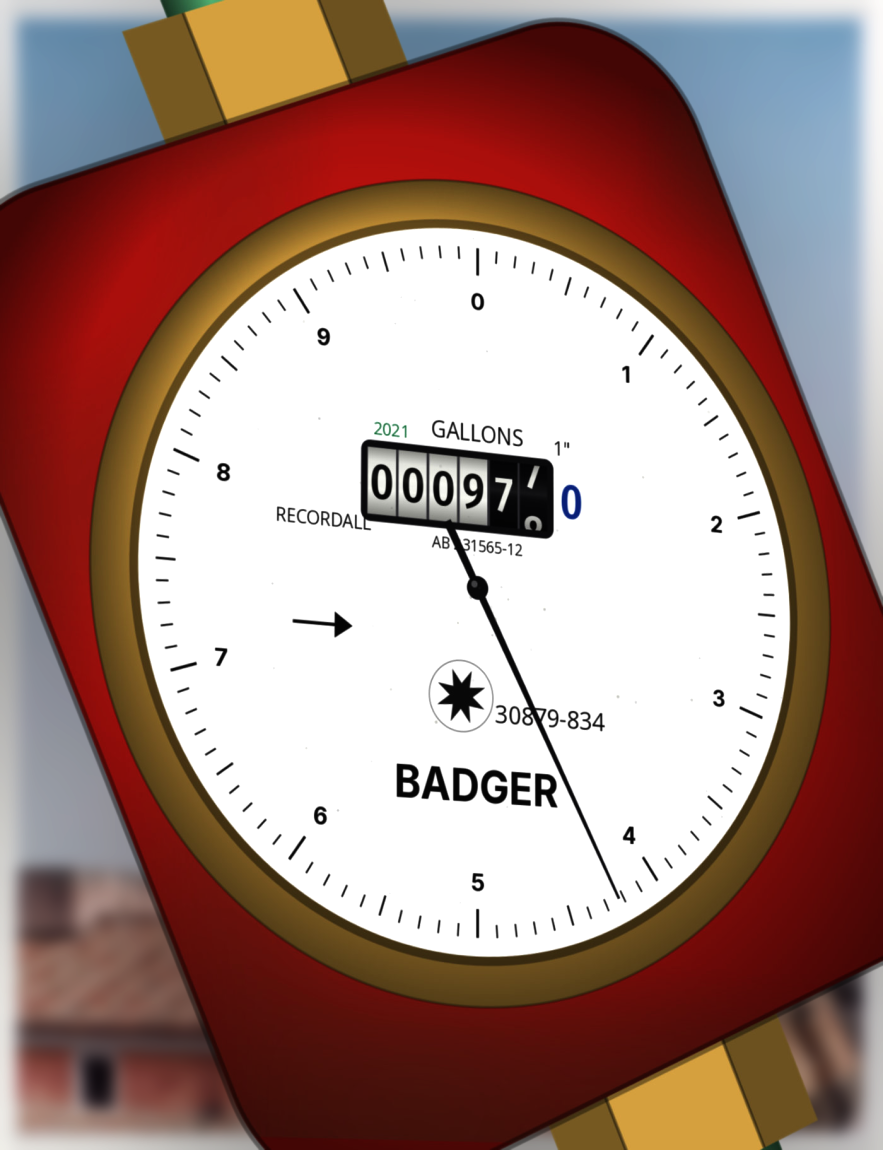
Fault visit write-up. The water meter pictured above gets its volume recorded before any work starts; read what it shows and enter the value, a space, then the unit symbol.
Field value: 9774.2 gal
